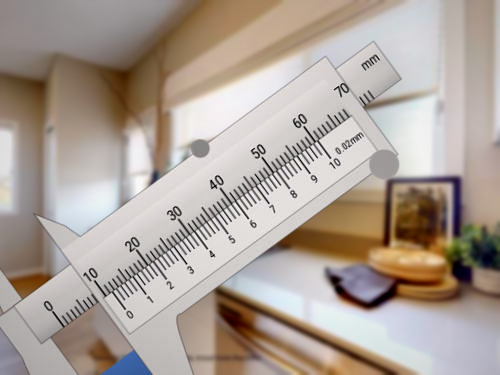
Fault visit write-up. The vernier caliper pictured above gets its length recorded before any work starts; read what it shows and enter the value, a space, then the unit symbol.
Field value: 11.5 mm
